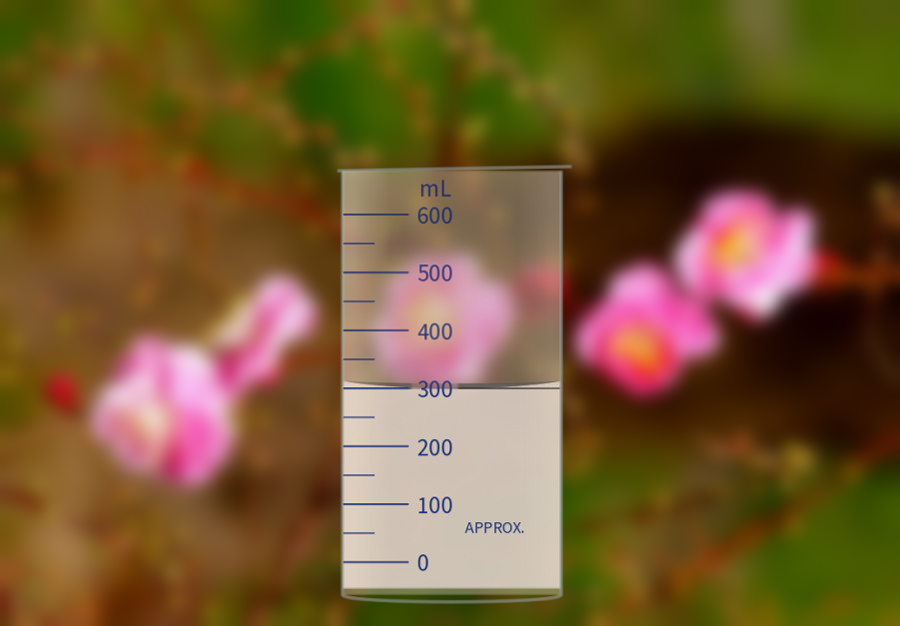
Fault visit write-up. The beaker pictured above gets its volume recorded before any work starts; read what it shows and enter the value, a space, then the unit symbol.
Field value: 300 mL
